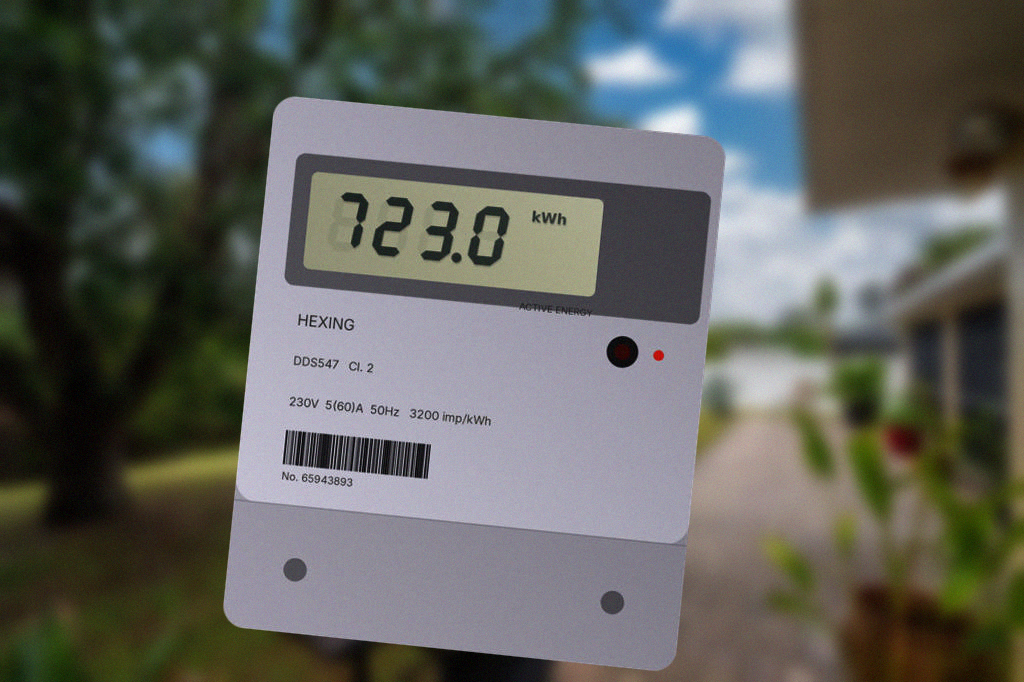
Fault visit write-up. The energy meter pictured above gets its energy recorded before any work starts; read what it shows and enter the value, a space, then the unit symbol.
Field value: 723.0 kWh
